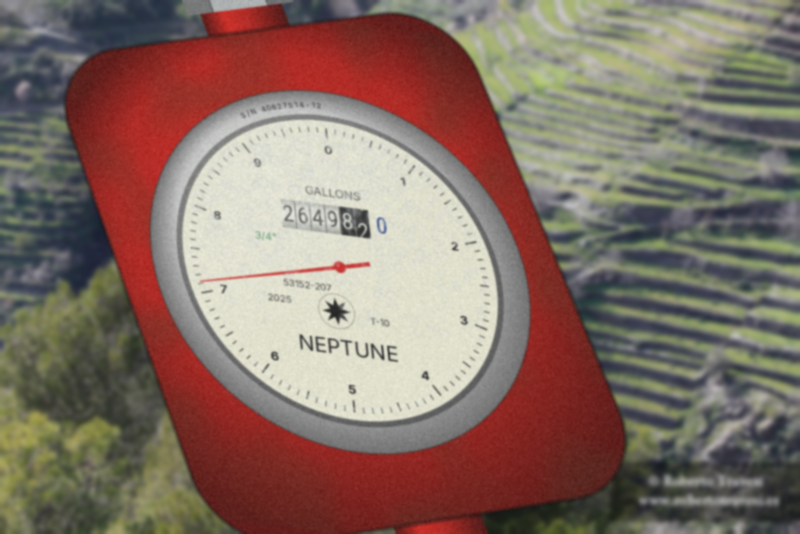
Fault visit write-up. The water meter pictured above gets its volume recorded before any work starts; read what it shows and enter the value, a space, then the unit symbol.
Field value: 2649817.1 gal
